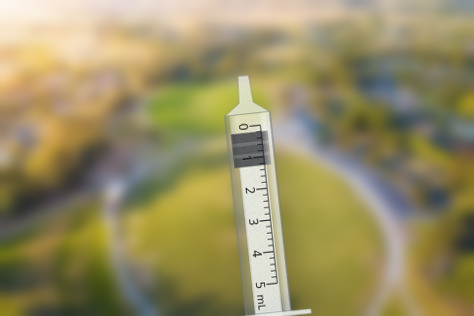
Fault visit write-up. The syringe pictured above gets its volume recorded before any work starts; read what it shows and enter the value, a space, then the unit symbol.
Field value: 0.2 mL
